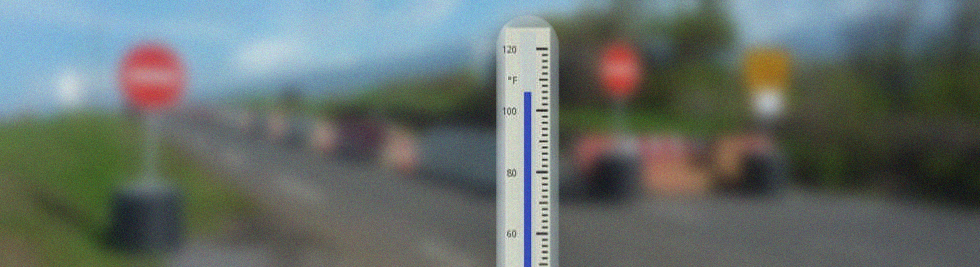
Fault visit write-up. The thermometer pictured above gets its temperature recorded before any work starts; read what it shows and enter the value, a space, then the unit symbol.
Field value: 106 °F
